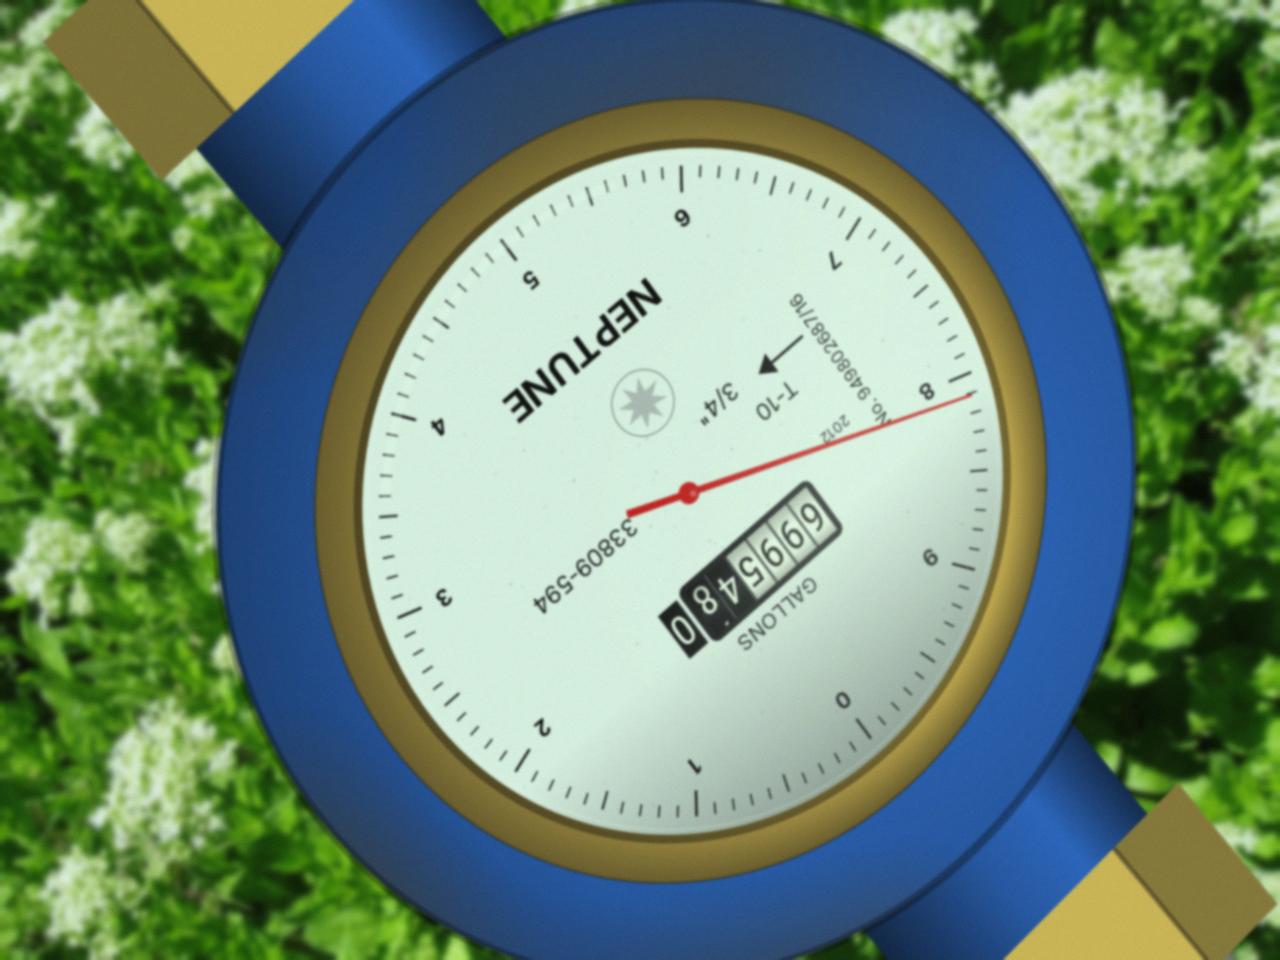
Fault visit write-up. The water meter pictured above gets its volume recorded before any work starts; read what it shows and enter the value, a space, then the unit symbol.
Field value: 6995478.1 gal
